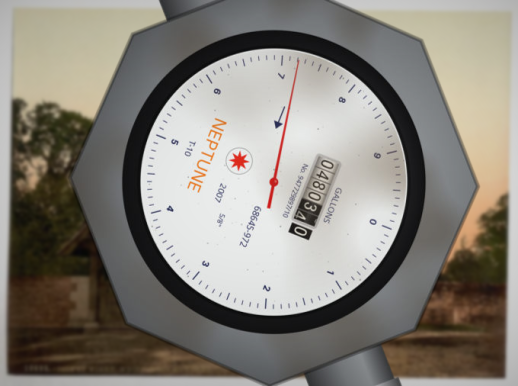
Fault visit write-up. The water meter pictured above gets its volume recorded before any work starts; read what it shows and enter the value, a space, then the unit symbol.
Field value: 480337.2 gal
